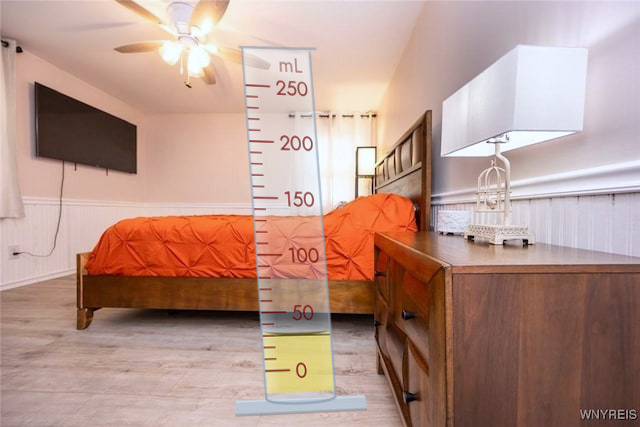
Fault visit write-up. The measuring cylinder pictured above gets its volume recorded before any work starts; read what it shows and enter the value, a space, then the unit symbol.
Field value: 30 mL
